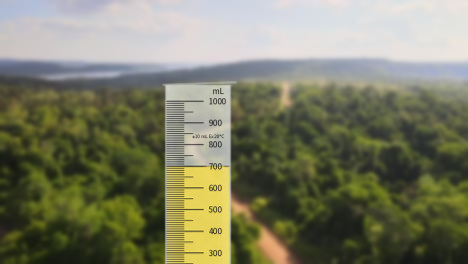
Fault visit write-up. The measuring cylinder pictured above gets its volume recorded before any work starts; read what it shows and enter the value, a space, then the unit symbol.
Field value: 700 mL
